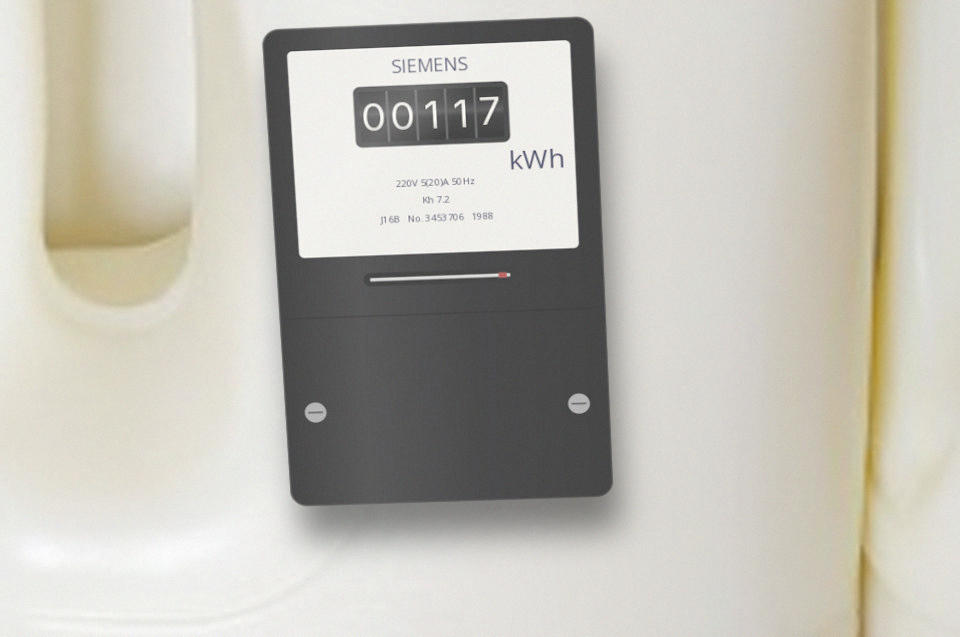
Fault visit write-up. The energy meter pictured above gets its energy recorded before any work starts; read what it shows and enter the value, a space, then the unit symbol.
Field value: 117 kWh
